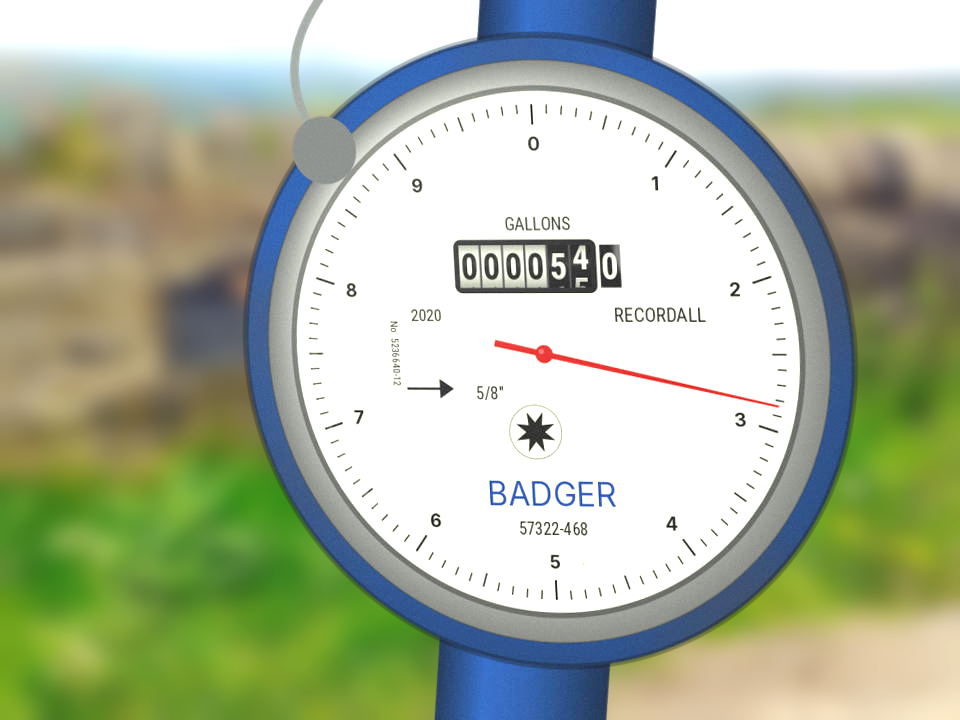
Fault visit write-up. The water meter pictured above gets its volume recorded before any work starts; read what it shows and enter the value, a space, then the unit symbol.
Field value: 542.8 gal
